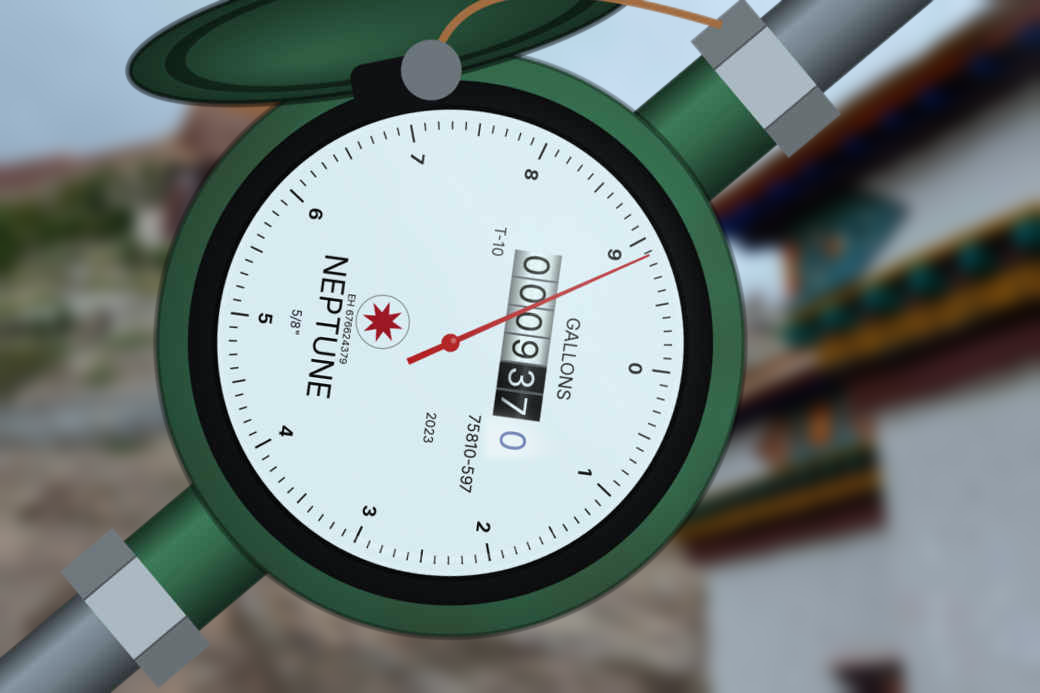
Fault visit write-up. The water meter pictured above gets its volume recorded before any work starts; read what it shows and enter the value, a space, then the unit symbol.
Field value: 9369.1 gal
